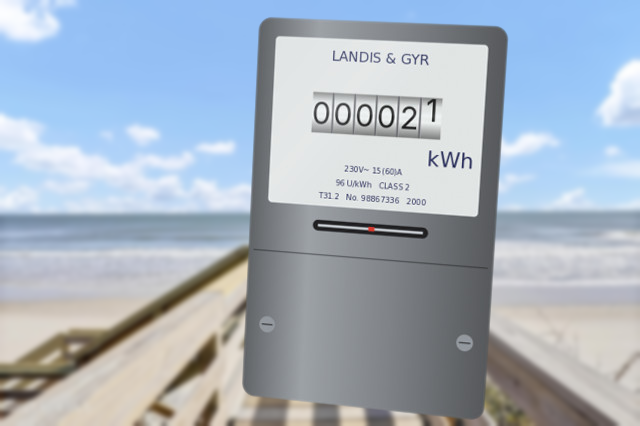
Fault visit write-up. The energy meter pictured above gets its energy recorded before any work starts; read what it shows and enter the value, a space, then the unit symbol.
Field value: 21 kWh
